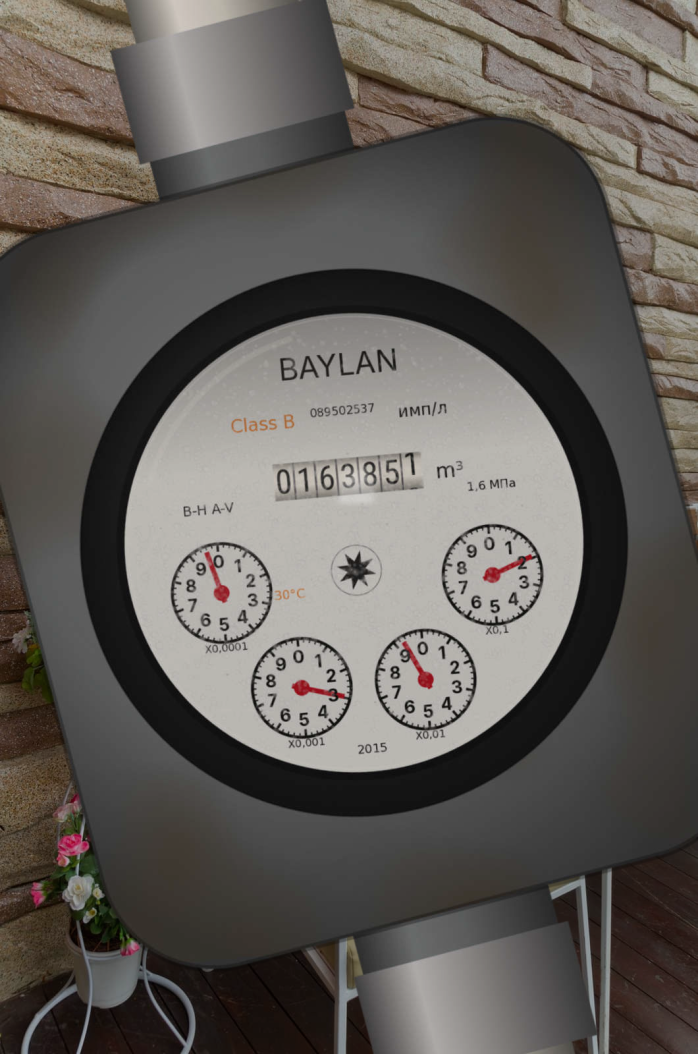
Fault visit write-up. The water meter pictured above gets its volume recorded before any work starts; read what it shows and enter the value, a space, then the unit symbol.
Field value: 163851.1929 m³
